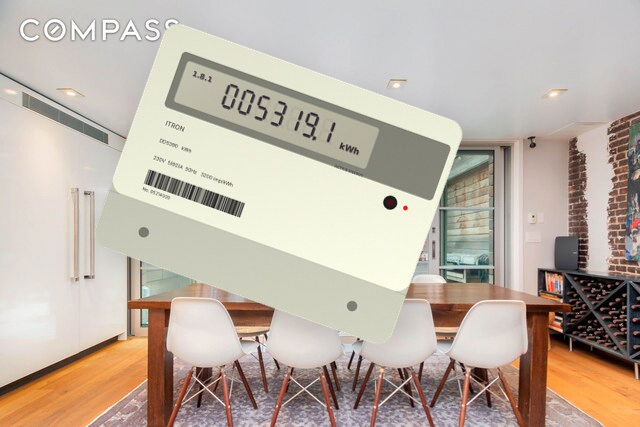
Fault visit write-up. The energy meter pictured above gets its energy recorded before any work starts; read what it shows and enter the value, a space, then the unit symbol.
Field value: 5319.1 kWh
